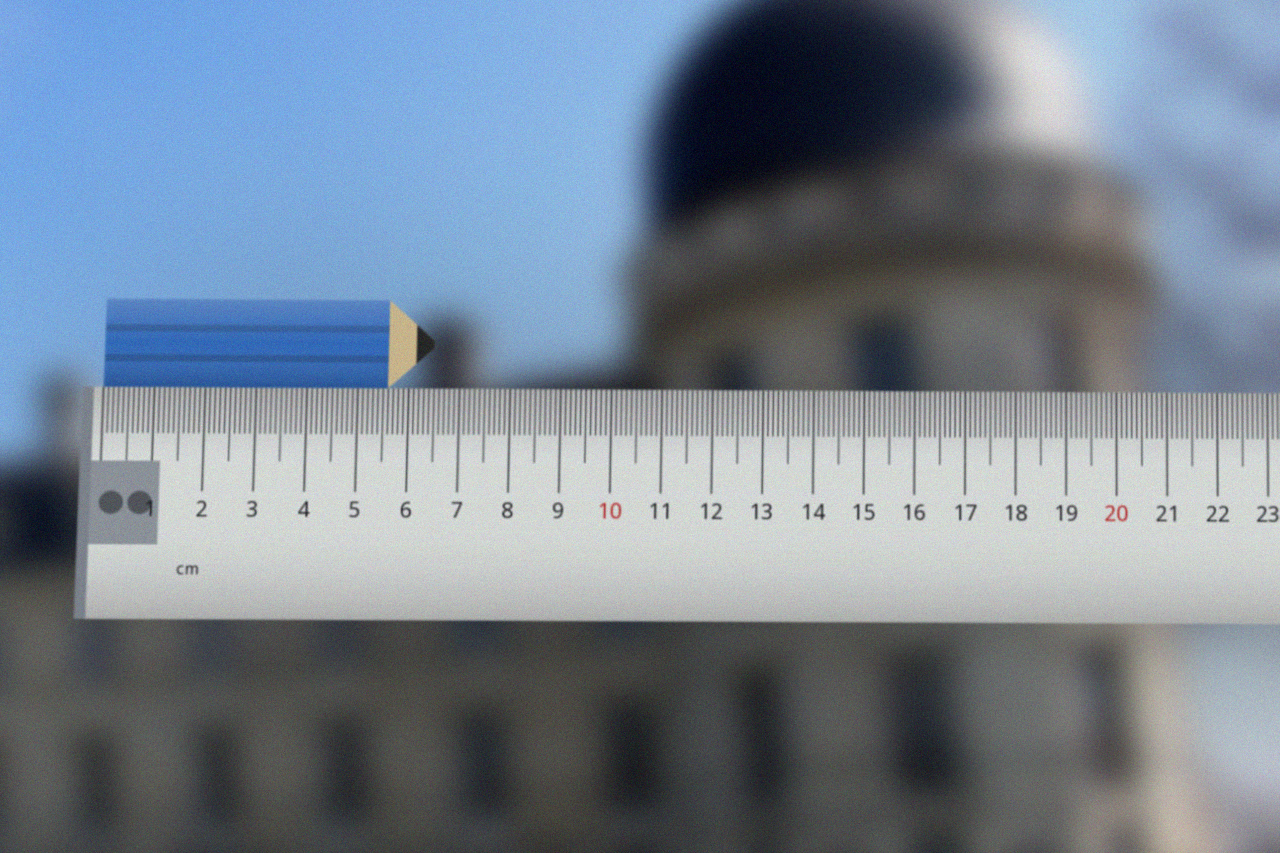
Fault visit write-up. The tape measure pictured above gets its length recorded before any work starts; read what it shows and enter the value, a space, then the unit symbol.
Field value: 6.5 cm
